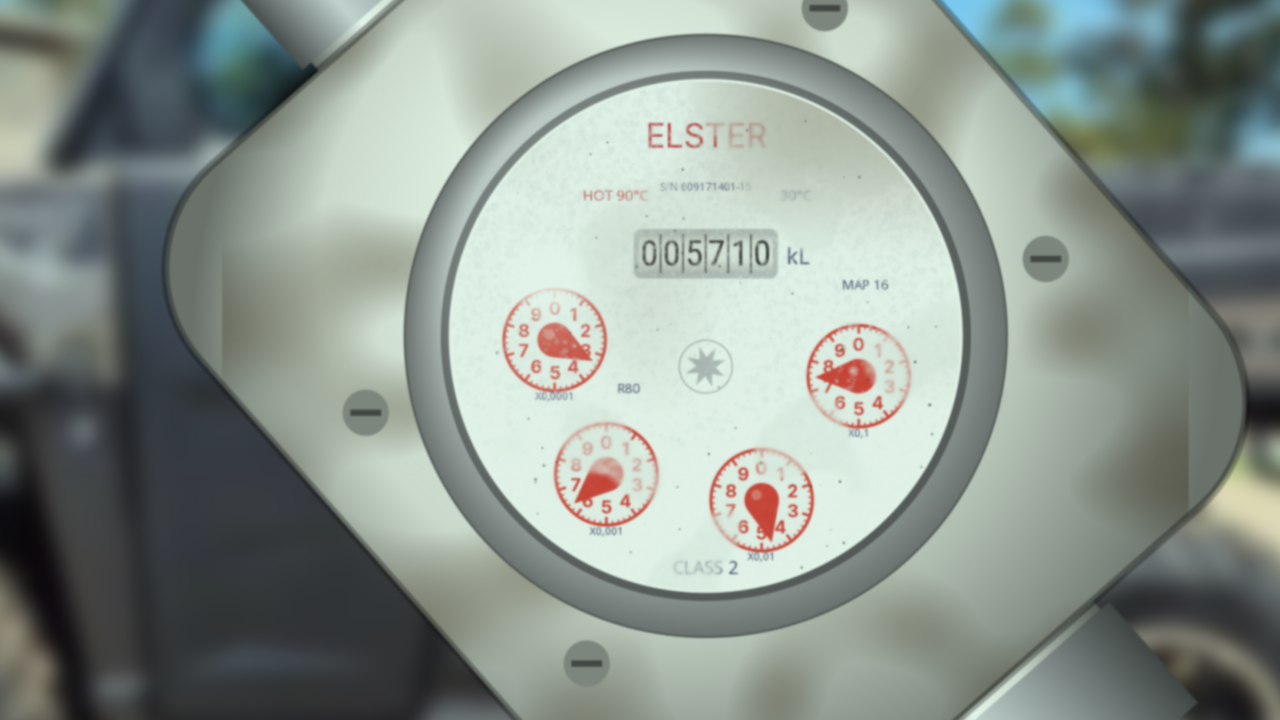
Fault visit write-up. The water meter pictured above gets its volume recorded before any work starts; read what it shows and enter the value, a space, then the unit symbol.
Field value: 5710.7463 kL
